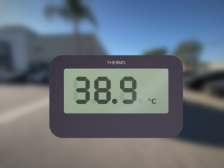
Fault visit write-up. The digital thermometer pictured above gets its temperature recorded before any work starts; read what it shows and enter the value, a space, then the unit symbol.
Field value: 38.9 °C
